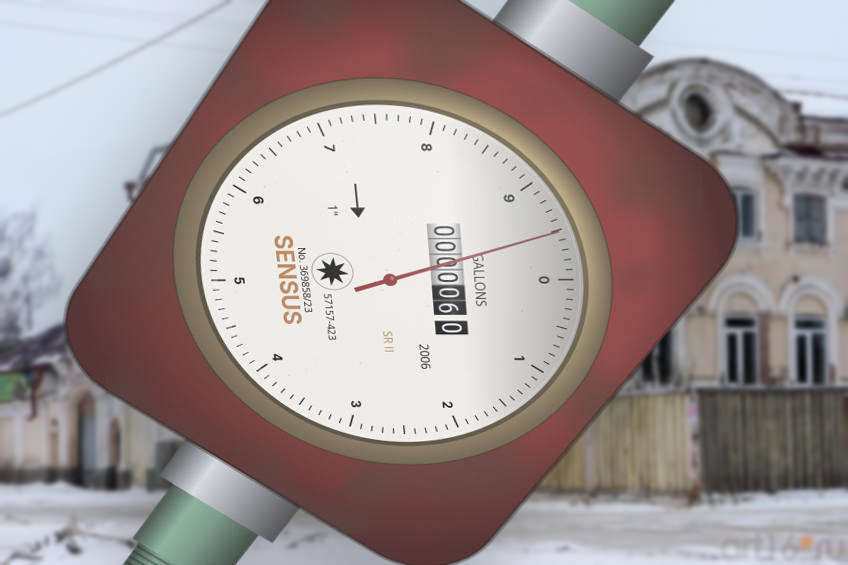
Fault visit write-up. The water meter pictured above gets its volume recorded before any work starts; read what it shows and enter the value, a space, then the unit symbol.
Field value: 59.5 gal
